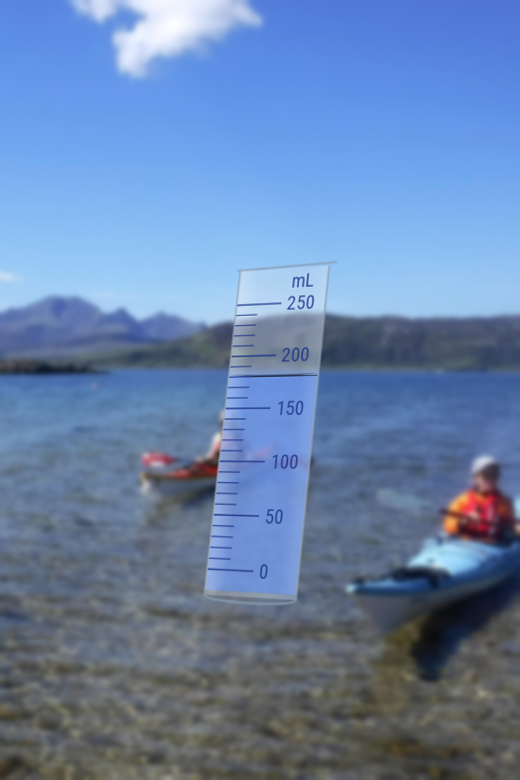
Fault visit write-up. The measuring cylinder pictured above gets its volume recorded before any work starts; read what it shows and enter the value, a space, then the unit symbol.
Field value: 180 mL
